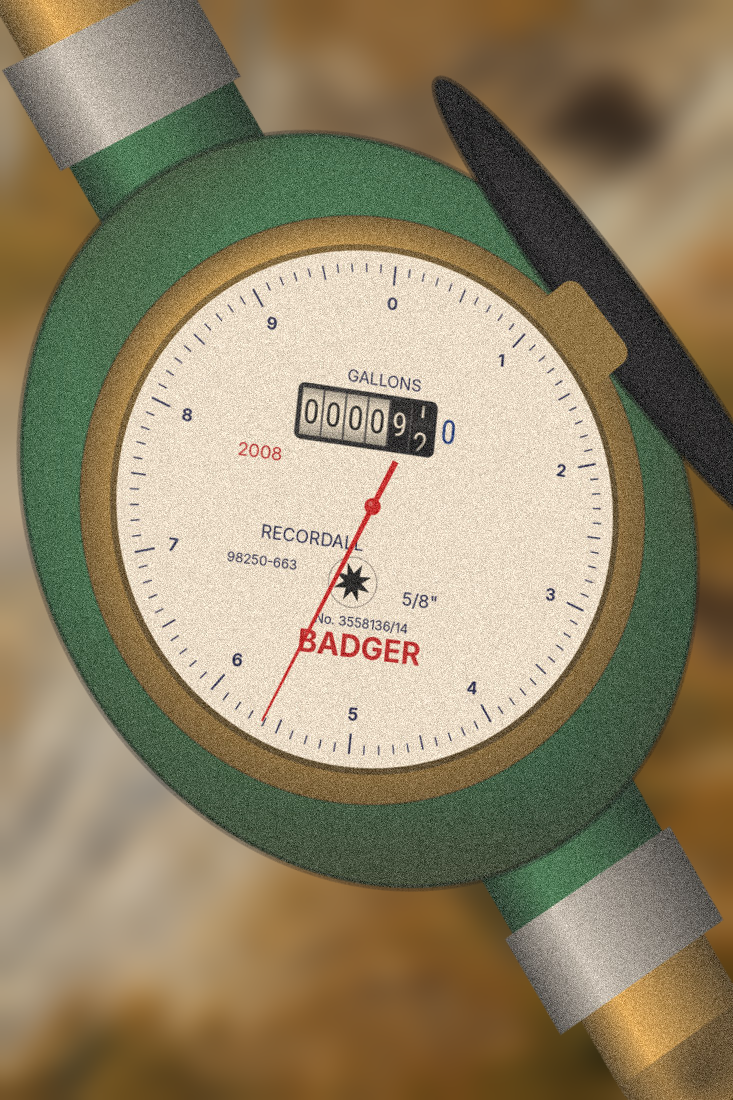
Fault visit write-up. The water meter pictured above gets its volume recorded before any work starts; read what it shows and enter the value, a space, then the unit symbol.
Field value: 915.6 gal
